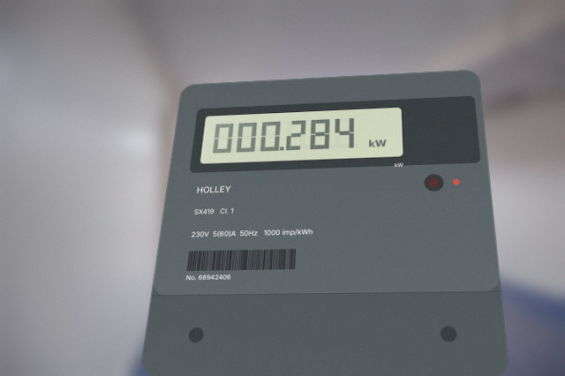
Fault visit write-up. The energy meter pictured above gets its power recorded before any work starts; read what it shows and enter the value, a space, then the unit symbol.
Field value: 0.284 kW
